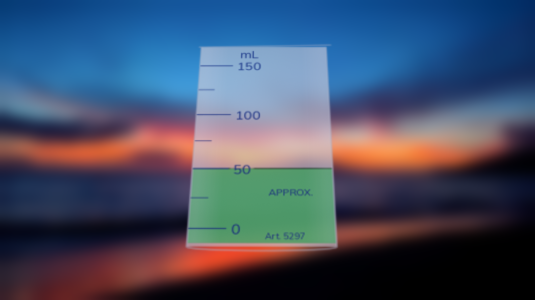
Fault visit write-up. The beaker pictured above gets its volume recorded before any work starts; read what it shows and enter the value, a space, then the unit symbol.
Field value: 50 mL
